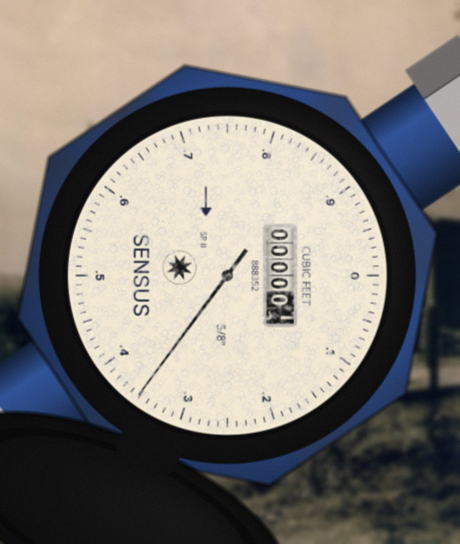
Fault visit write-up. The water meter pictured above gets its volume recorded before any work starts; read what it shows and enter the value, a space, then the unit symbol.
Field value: 1.35 ft³
